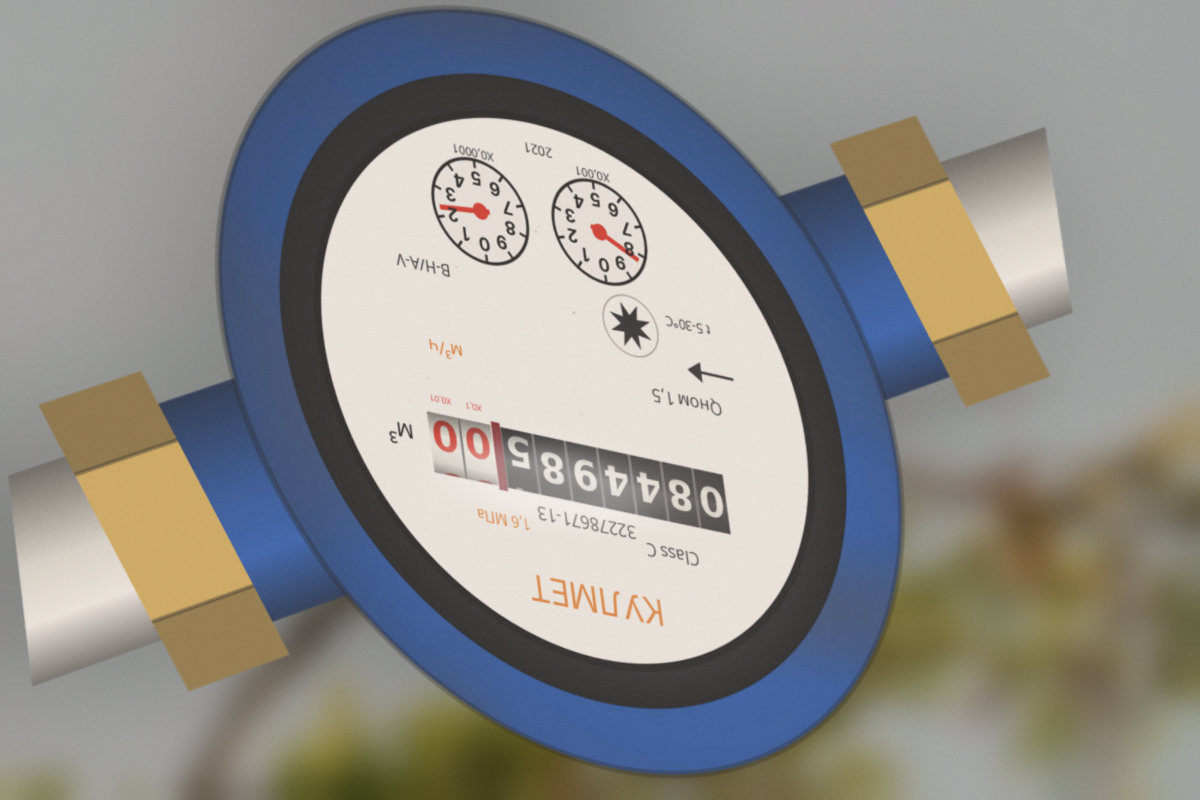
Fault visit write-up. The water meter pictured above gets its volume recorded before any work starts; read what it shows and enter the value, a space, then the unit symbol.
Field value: 844984.9982 m³
